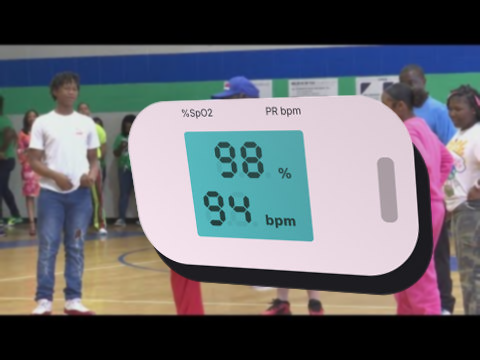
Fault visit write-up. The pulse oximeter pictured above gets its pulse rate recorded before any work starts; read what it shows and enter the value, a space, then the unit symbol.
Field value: 94 bpm
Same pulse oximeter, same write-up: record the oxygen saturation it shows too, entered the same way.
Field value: 98 %
